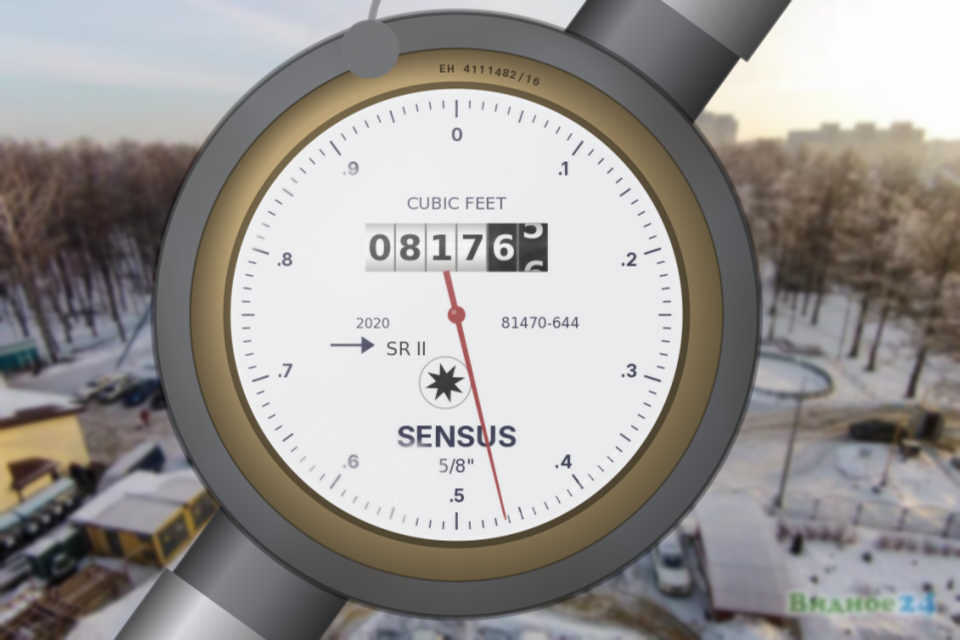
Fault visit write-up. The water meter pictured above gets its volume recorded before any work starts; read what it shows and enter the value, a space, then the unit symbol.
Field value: 81765.46 ft³
